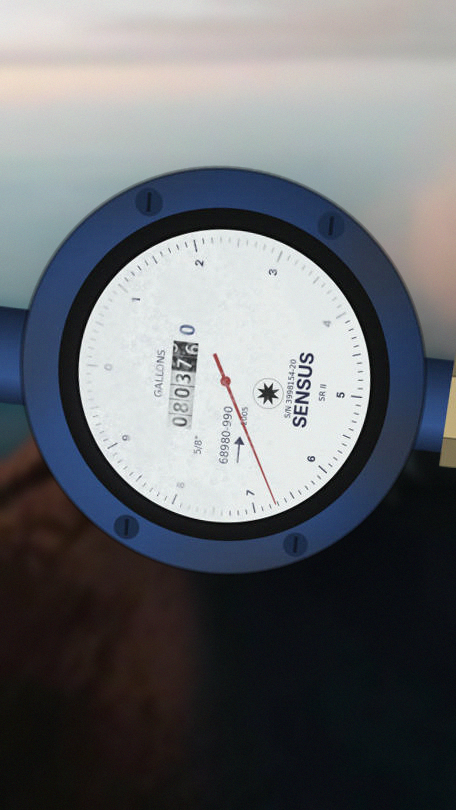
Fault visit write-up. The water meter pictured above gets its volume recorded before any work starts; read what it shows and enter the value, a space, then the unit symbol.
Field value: 803756.7 gal
